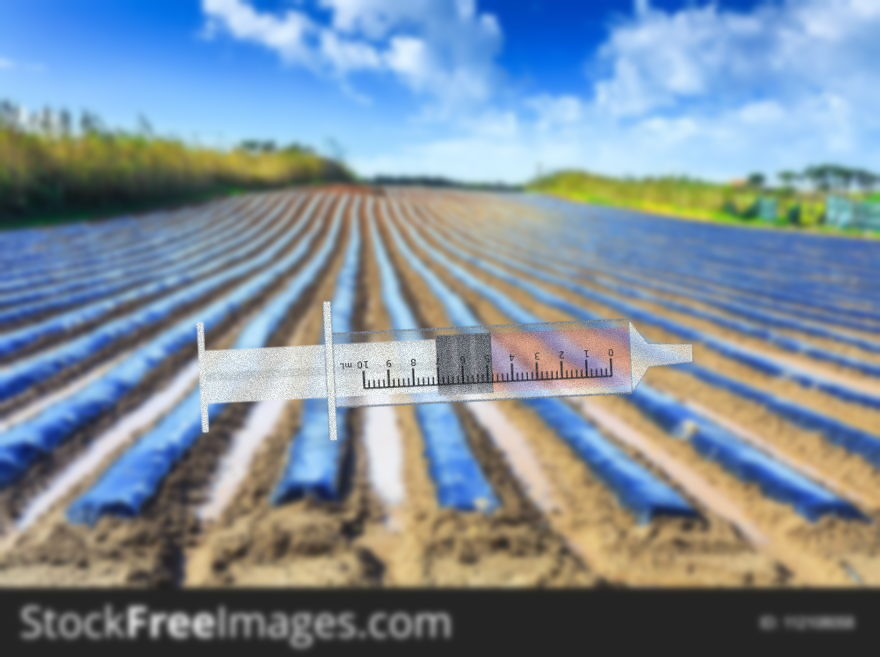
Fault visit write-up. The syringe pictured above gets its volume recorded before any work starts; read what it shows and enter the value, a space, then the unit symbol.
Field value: 4.8 mL
